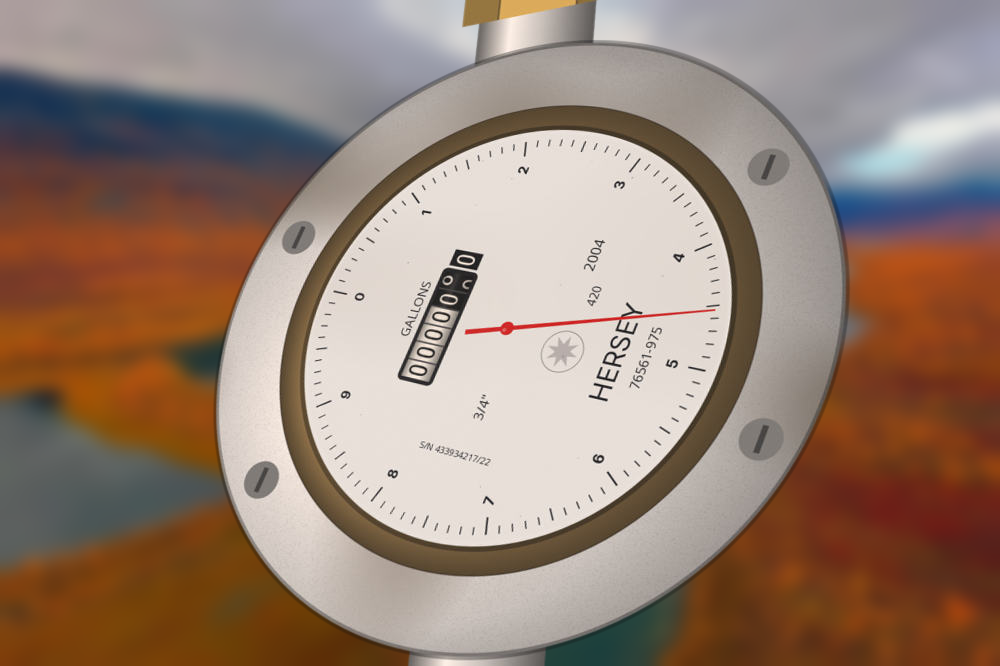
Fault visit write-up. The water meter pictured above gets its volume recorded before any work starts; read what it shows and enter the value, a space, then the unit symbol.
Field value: 84.5 gal
